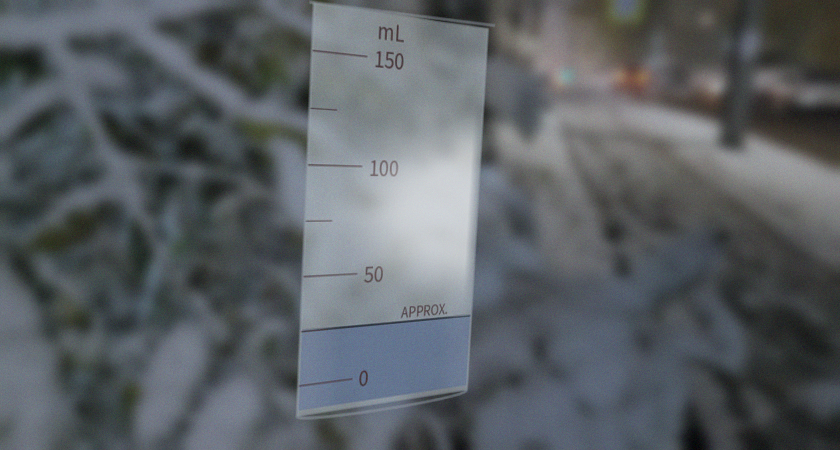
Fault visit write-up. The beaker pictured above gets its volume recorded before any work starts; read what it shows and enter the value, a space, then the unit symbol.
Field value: 25 mL
